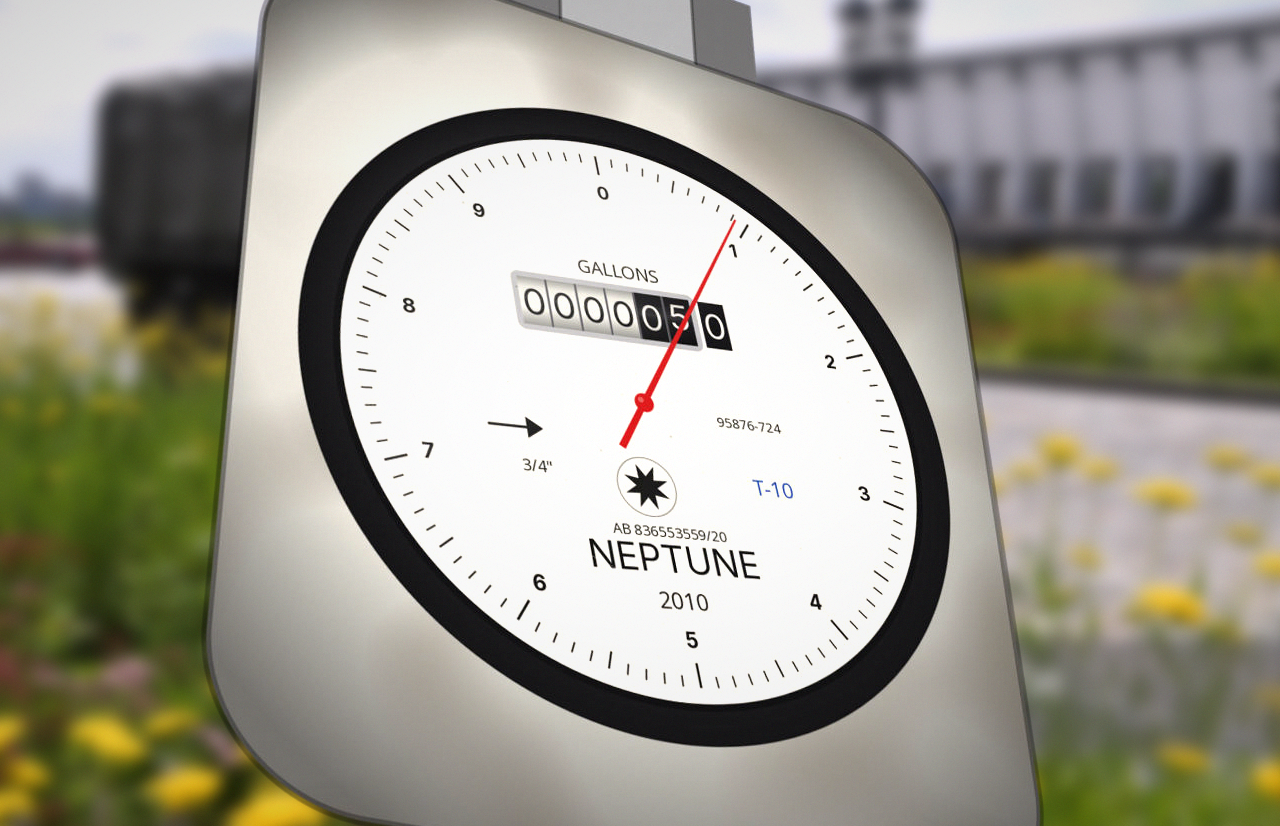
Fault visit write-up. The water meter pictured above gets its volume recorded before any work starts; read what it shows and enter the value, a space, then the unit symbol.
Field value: 50.9 gal
